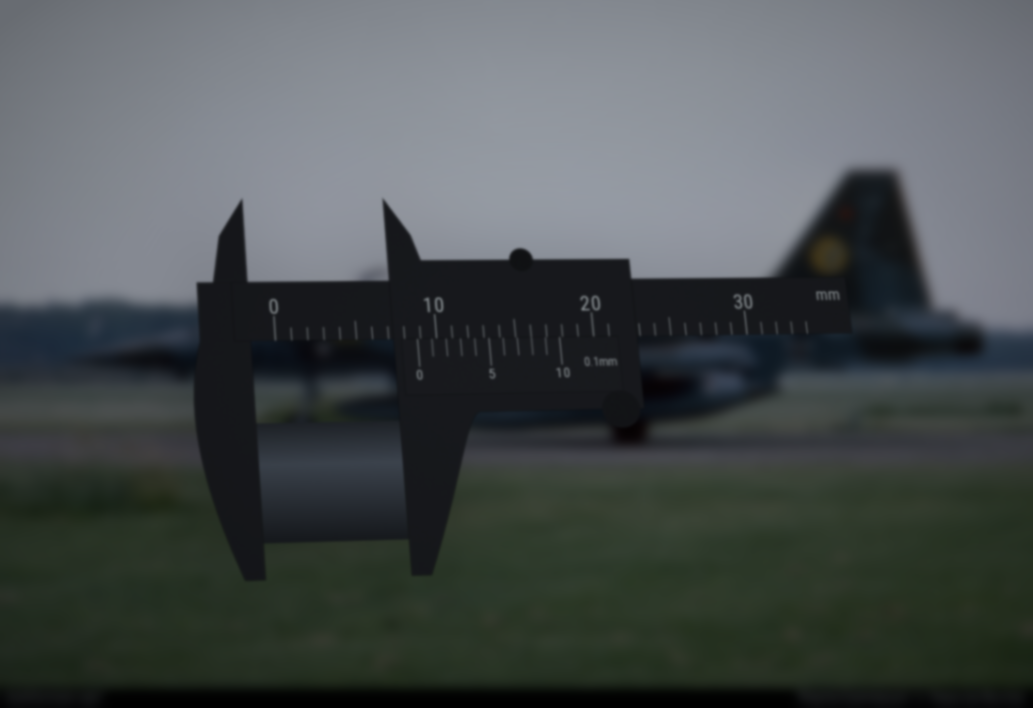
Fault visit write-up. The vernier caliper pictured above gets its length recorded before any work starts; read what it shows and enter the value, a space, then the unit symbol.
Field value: 8.8 mm
